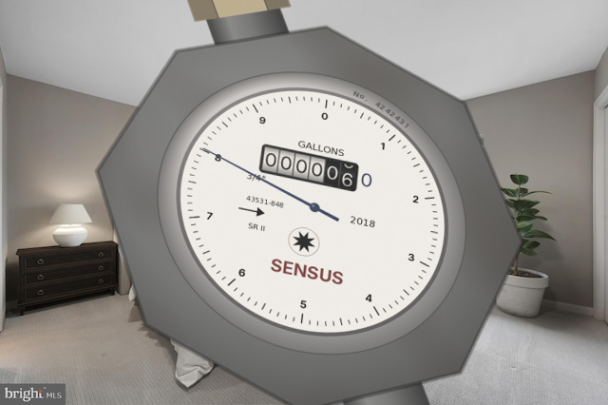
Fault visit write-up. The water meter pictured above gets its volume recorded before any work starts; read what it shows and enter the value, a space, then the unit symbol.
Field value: 58.0 gal
